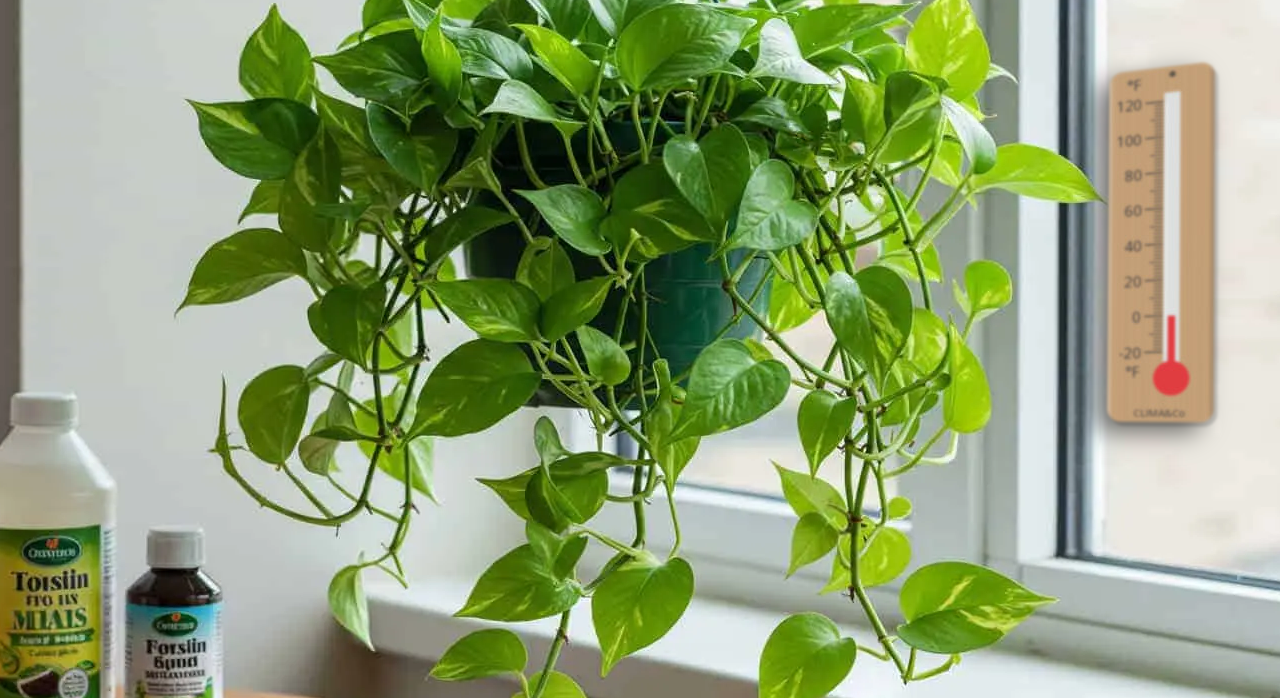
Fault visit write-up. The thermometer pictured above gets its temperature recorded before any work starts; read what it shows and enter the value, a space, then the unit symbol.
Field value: 0 °F
